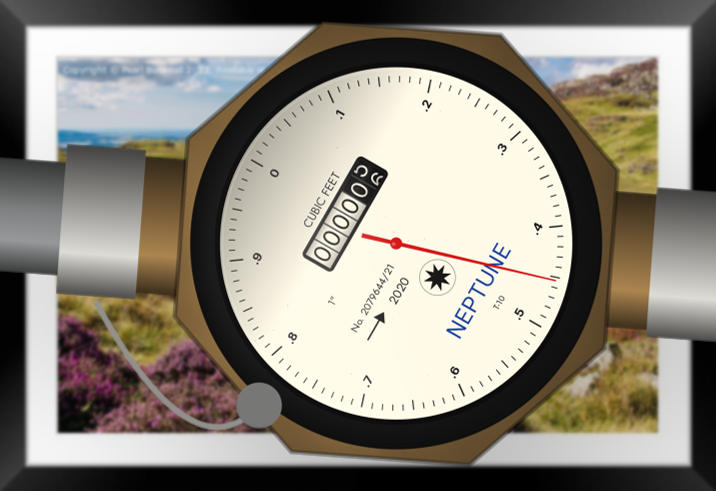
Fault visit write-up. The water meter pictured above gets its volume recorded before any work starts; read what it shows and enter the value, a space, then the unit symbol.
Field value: 5.45 ft³
